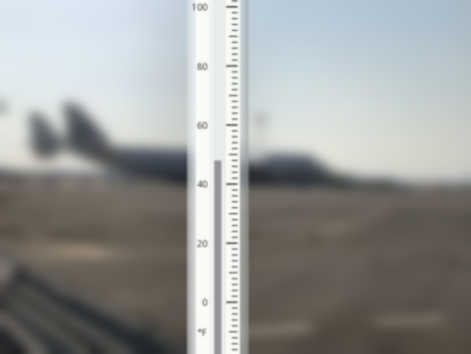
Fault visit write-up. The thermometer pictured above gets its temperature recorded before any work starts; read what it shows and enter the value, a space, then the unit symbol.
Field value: 48 °F
